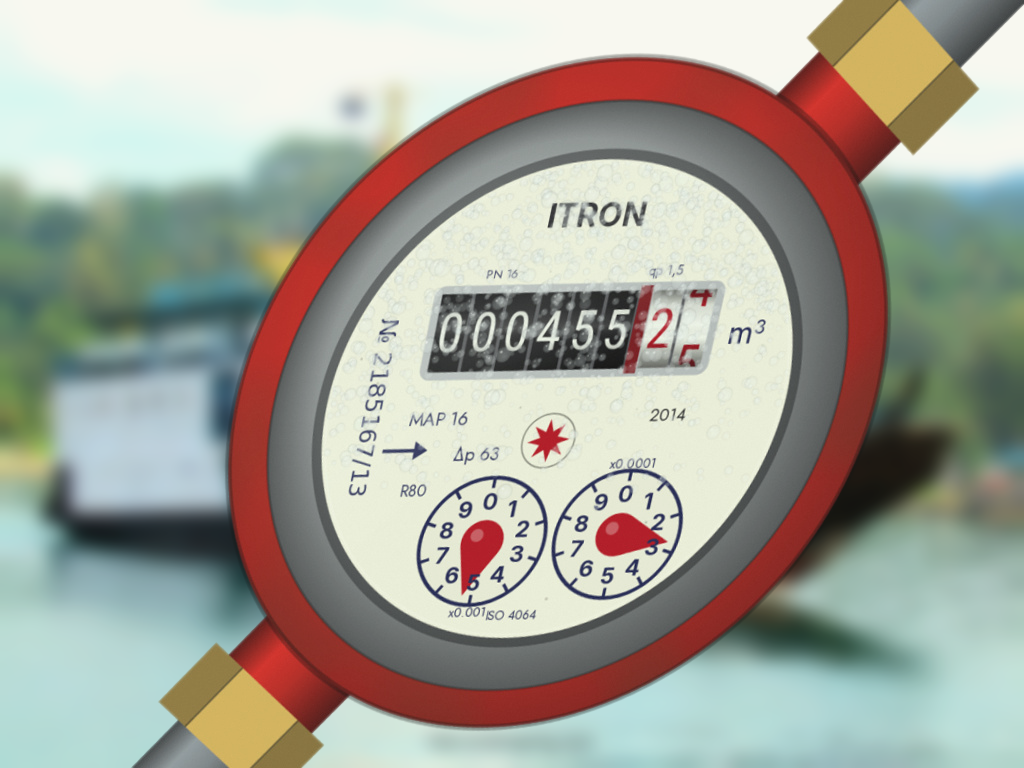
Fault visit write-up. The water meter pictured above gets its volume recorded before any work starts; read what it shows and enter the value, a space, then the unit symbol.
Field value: 455.2452 m³
